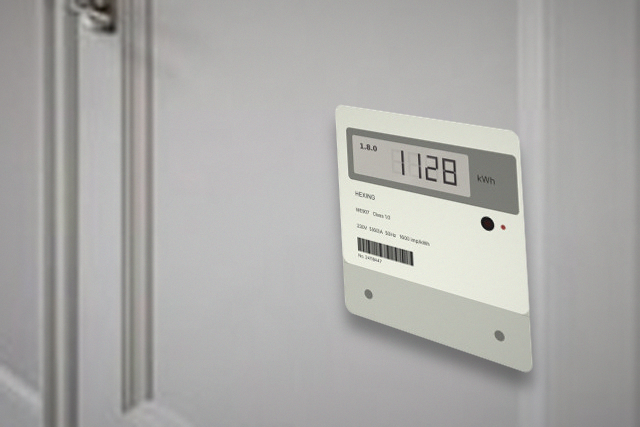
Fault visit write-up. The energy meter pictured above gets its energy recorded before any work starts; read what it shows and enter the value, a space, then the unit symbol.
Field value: 1128 kWh
